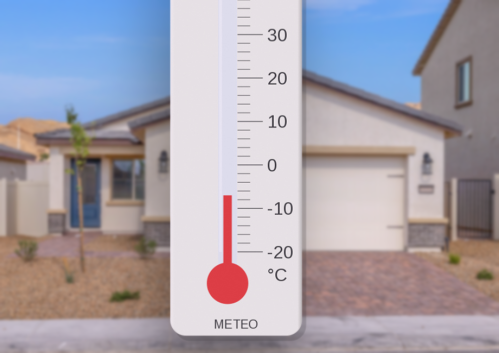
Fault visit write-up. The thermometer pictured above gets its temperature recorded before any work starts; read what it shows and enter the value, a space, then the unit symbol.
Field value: -7 °C
